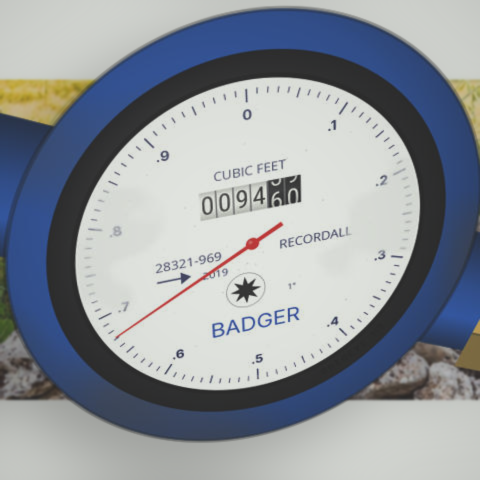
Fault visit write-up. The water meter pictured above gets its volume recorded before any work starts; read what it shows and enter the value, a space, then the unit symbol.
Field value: 9459.67 ft³
